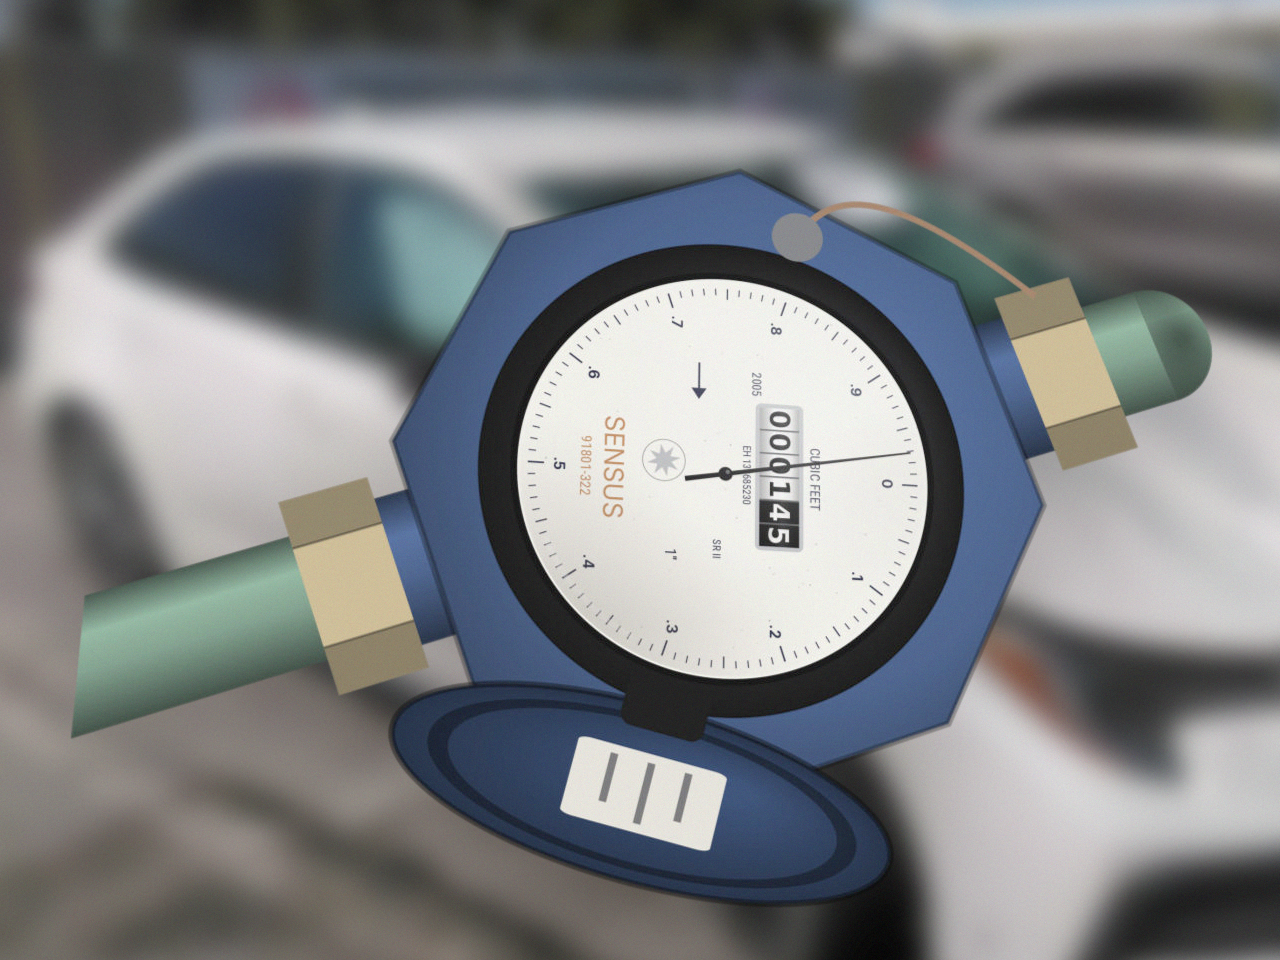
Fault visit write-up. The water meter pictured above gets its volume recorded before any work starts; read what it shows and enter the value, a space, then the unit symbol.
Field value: 144.97 ft³
